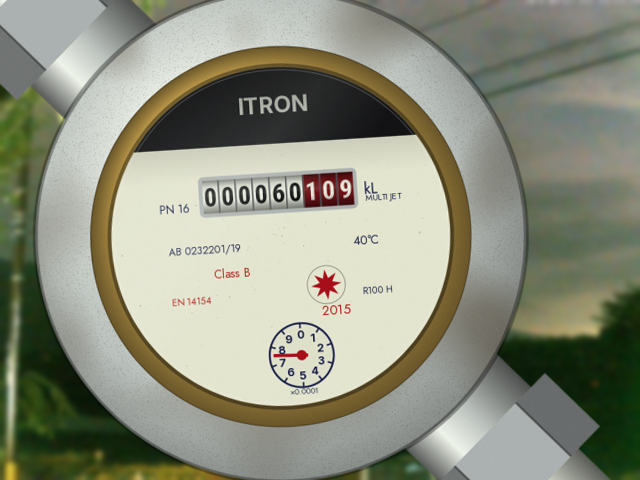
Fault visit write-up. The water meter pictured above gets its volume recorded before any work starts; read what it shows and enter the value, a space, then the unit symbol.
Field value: 60.1097 kL
